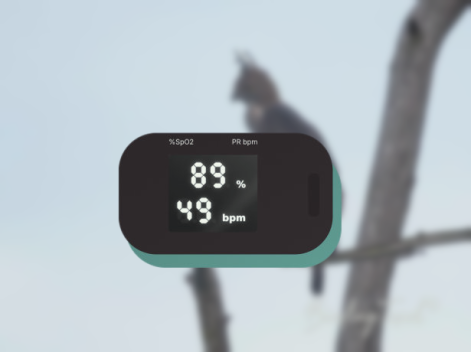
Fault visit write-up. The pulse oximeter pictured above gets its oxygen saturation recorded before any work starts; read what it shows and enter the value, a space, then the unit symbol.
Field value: 89 %
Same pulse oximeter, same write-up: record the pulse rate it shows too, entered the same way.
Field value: 49 bpm
